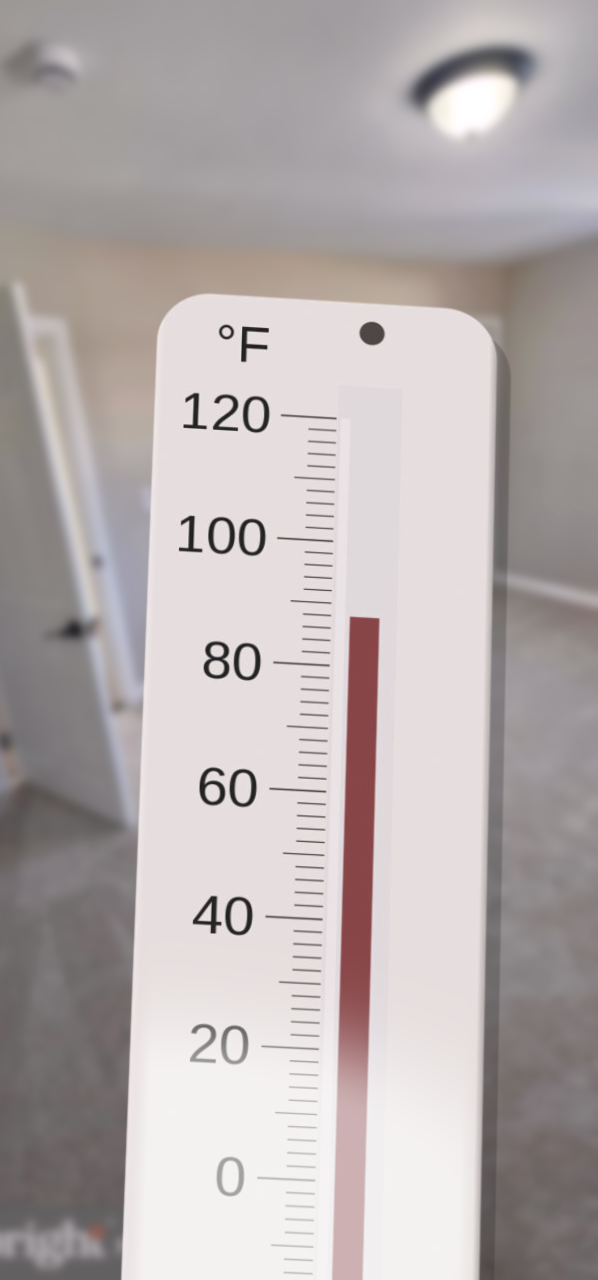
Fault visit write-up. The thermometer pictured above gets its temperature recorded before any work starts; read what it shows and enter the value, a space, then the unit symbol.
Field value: 88 °F
